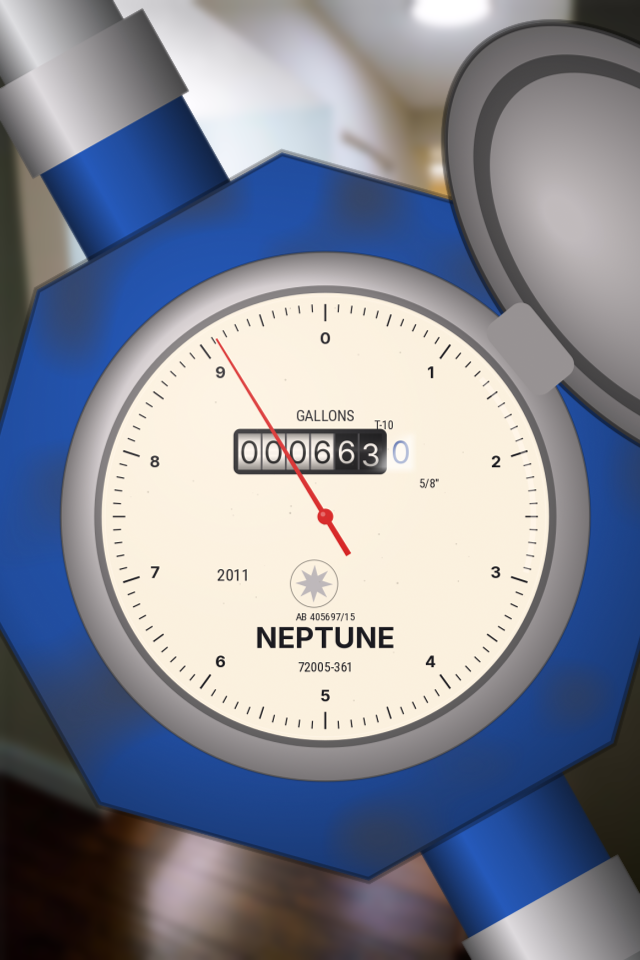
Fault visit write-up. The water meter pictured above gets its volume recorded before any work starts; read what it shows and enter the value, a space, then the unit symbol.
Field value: 6629.1 gal
